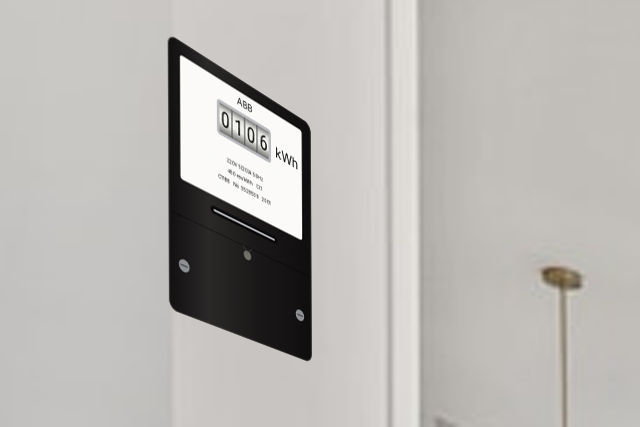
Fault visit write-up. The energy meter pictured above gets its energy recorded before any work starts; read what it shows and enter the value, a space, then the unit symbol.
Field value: 106 kWh
